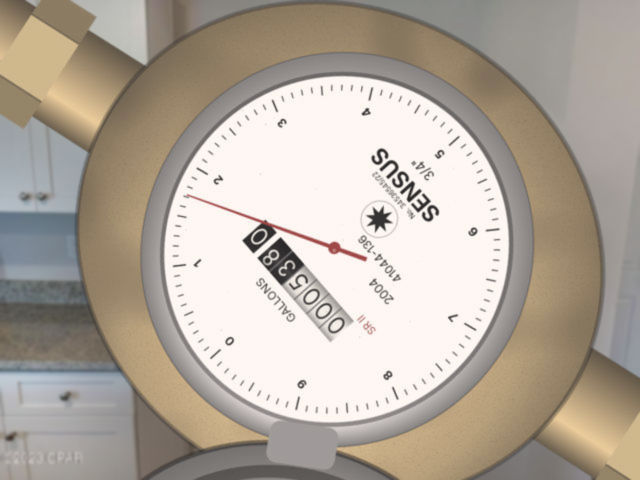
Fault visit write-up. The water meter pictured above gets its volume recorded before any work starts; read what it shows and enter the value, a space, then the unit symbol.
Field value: 5381.7 gal
